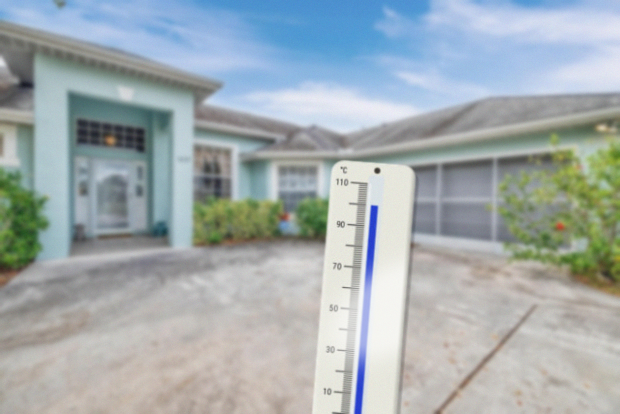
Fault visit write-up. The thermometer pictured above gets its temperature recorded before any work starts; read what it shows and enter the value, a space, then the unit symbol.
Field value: 100 °C
